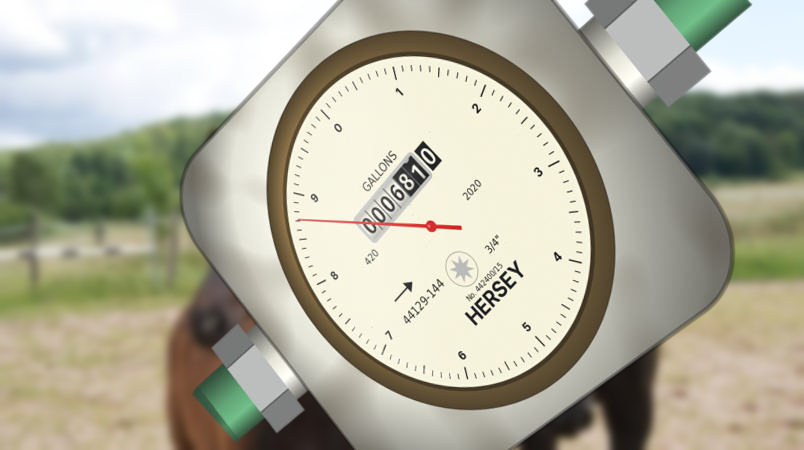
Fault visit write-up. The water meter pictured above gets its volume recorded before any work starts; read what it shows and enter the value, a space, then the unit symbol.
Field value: 6808.7 gal
